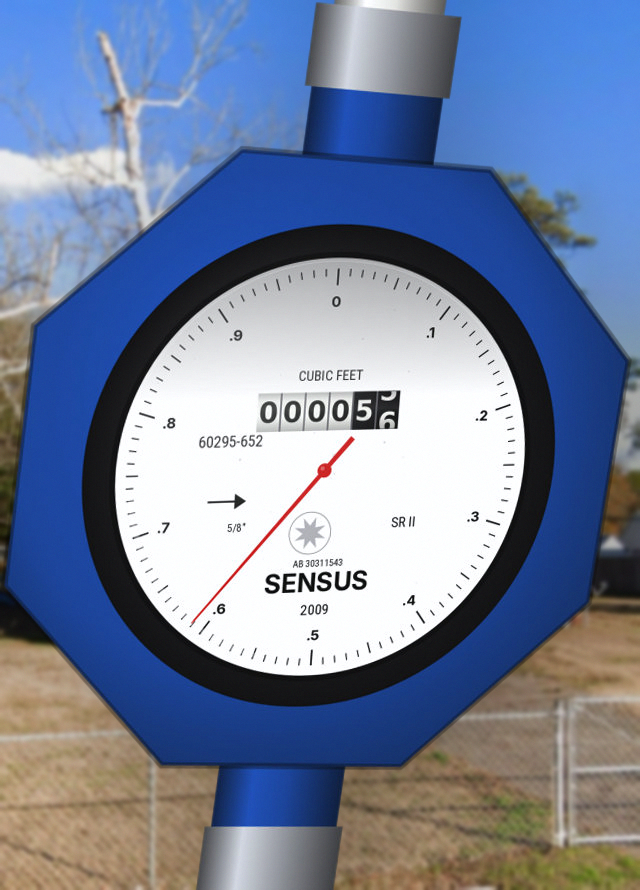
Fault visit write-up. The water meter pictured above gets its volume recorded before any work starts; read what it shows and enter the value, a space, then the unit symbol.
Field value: 55.61 ft³
